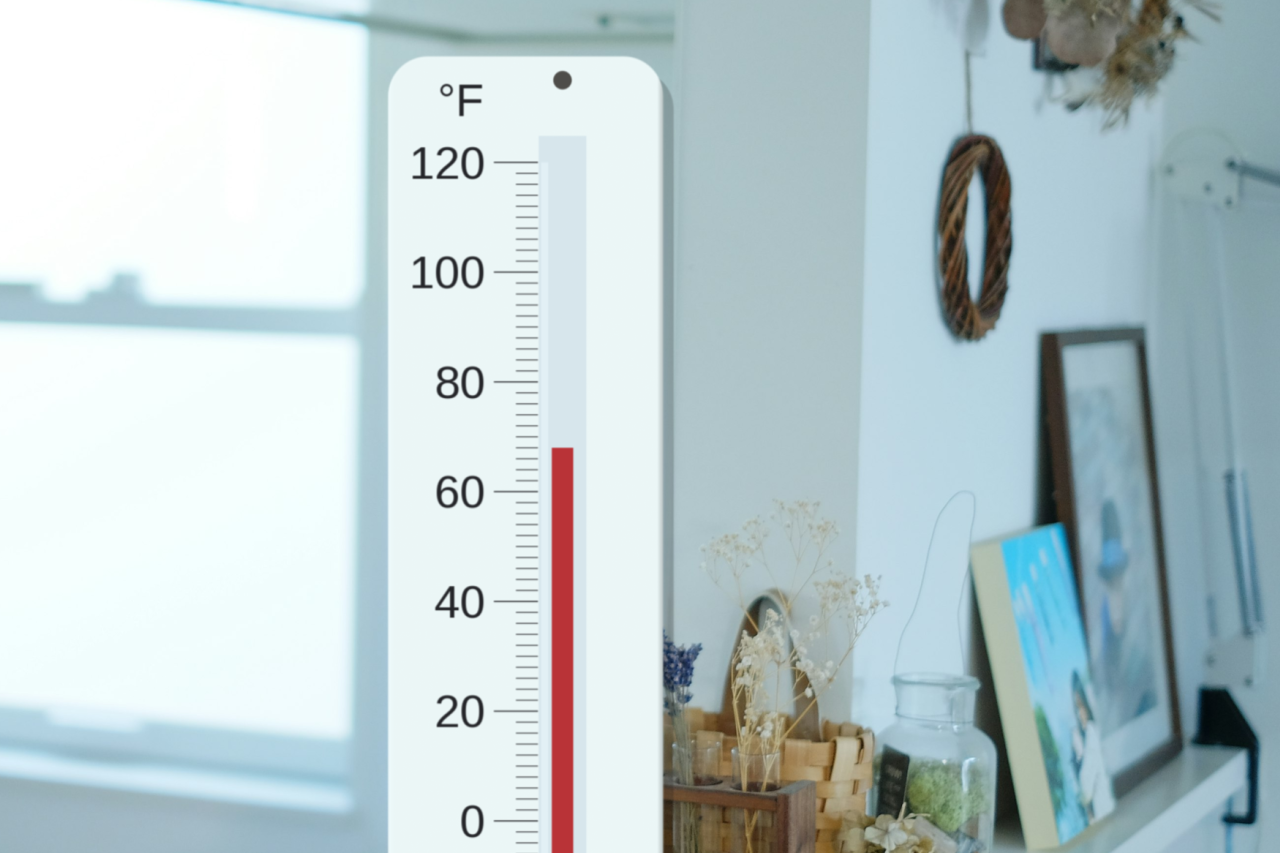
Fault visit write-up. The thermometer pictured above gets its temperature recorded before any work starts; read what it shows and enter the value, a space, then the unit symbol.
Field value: 68 °F
